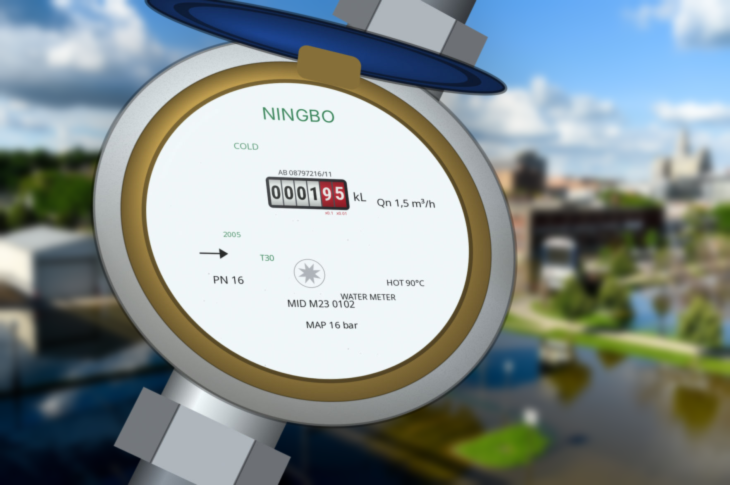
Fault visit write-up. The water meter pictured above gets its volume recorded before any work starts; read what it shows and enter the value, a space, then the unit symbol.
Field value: 1.95 kL
